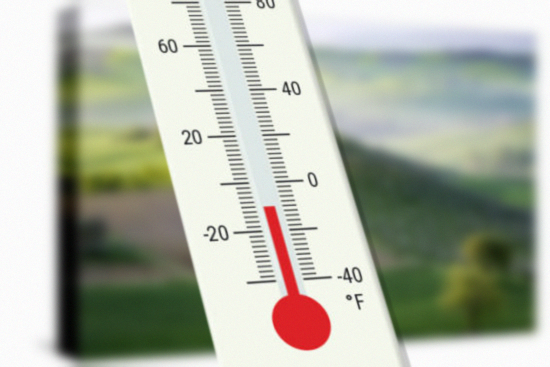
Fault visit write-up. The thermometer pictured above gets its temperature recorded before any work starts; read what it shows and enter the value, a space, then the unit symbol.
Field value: -10 °F
